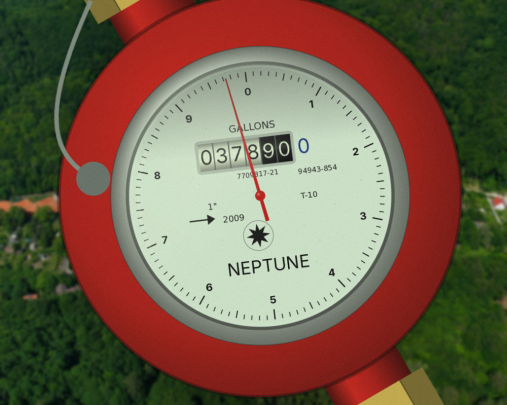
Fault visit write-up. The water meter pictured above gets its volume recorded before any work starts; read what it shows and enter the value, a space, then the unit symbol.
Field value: 378899.7 gal
